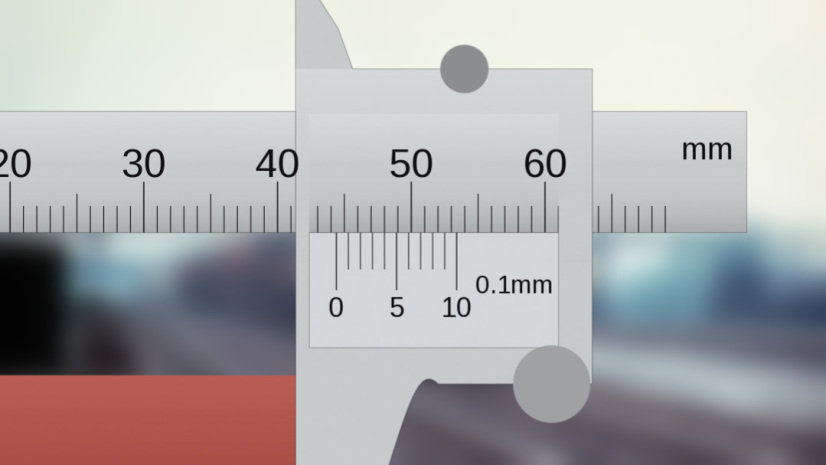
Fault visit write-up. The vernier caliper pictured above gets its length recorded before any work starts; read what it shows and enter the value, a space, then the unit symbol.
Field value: 44.4 mm
